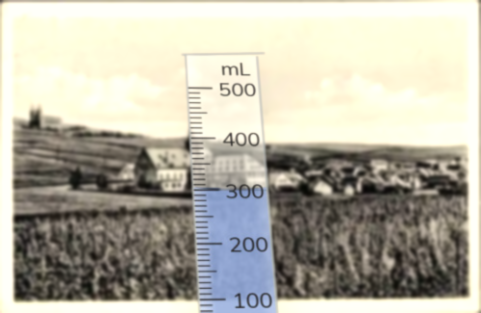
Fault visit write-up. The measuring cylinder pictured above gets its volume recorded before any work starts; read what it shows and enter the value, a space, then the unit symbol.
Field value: 300 mL
